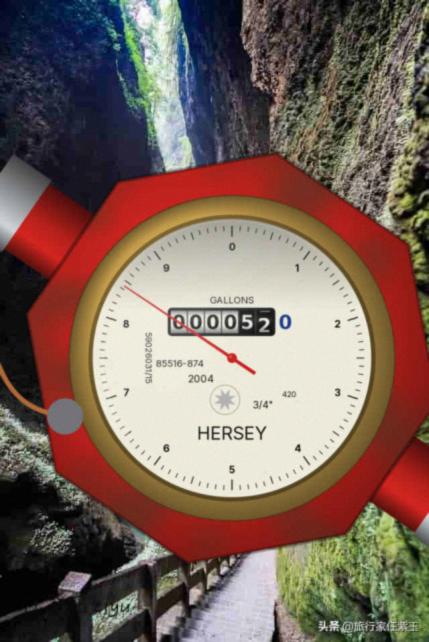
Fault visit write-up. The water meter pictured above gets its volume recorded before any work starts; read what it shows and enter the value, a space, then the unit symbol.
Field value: 518.4 gal
